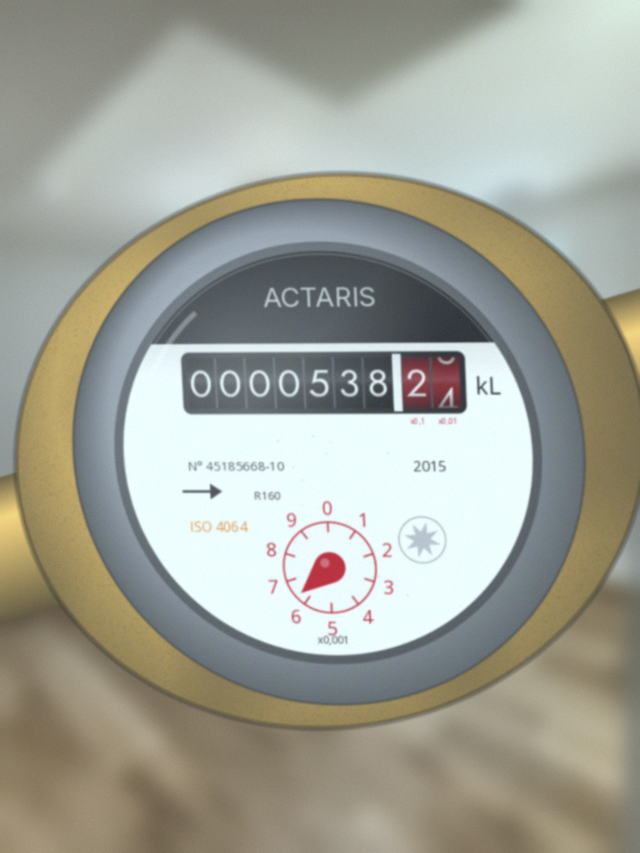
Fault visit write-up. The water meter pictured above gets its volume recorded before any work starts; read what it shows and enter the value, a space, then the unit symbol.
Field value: 538.236 kL
